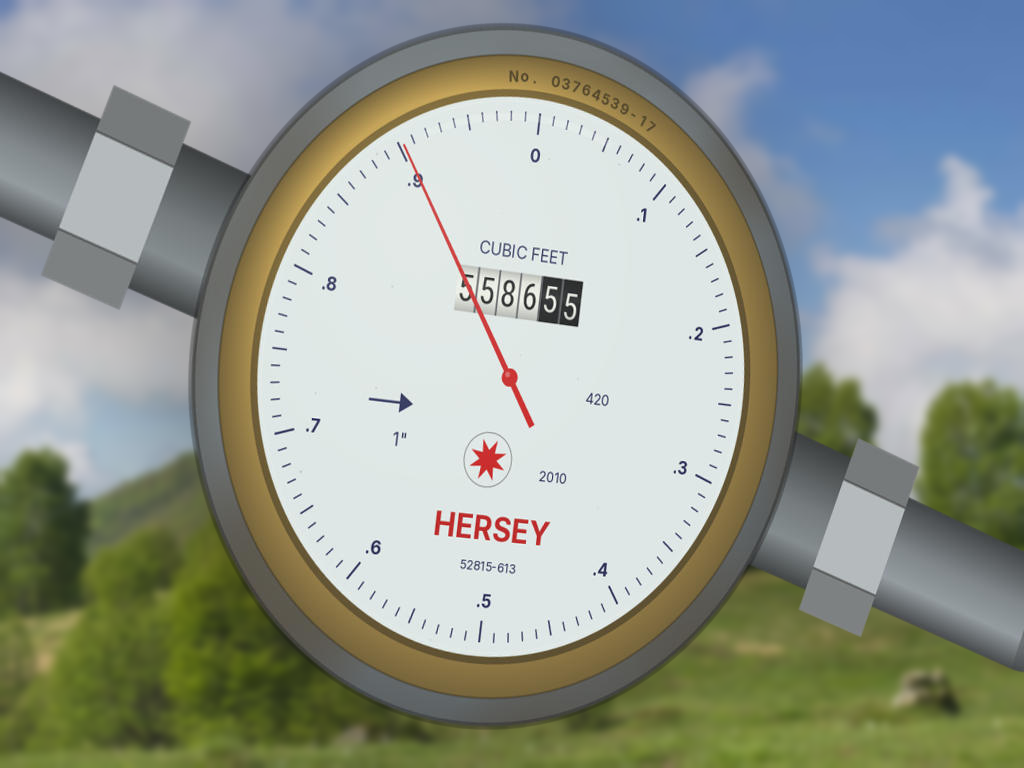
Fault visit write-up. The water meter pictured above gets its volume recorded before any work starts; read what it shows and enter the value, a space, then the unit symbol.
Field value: 558654.90 ft³
